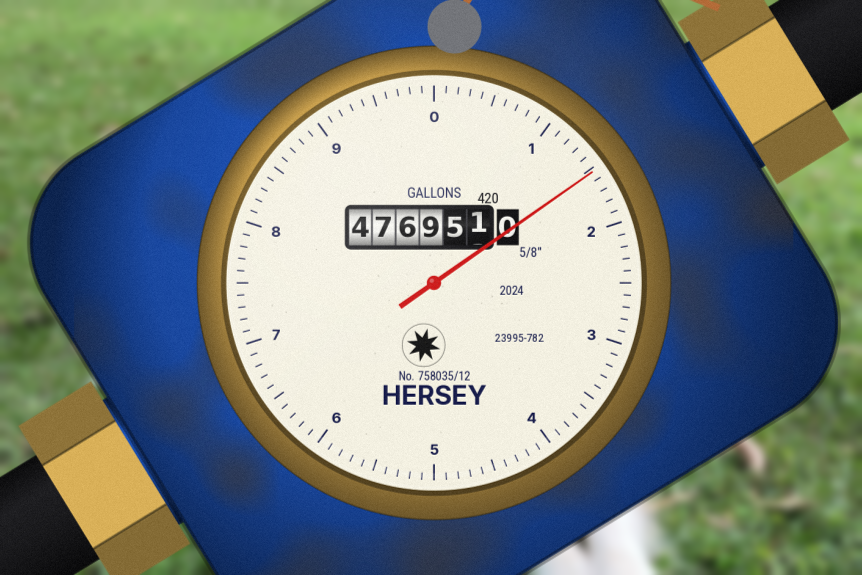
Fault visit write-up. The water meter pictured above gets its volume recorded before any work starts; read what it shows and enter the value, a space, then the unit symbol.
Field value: 4769511.5 gal
